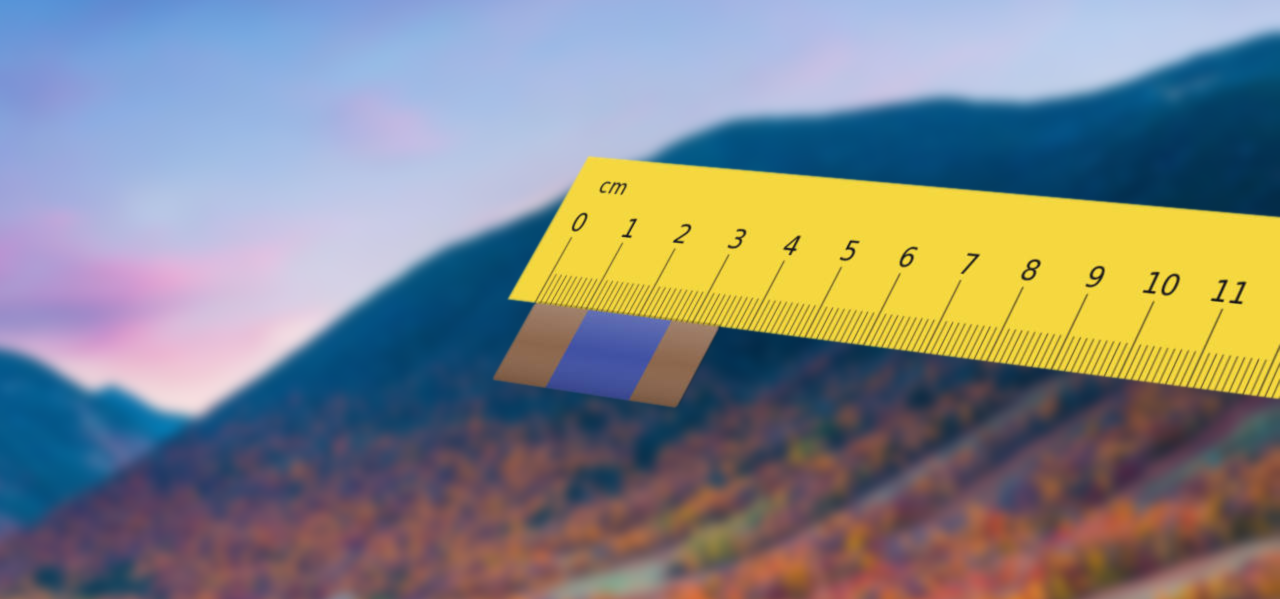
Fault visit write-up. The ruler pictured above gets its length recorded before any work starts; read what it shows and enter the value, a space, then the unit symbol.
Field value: 3.5 cm
